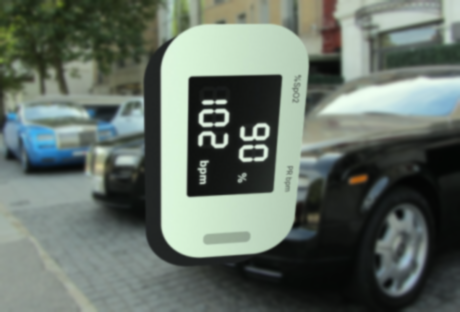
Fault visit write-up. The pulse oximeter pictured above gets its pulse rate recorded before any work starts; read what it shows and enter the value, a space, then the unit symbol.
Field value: 102 bpm
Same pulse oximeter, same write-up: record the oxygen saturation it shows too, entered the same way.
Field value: 90 %
